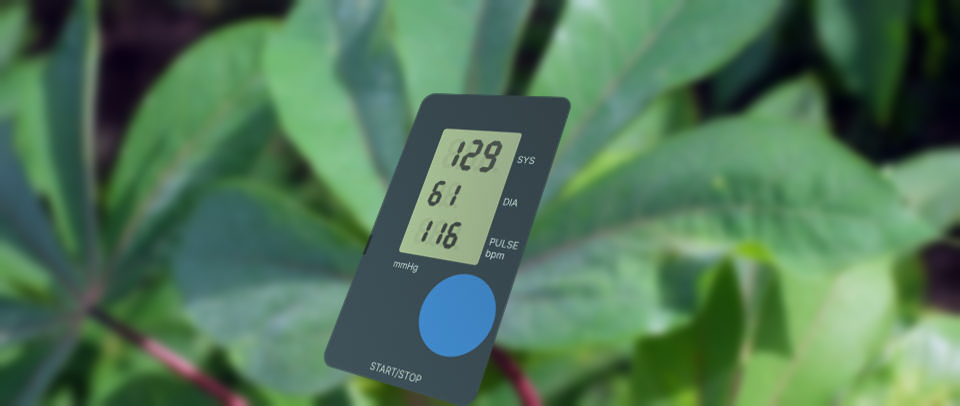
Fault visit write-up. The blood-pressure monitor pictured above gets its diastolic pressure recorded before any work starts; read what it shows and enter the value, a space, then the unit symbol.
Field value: 61 mmHg
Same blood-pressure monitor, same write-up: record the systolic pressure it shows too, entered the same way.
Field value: 129 mmHg
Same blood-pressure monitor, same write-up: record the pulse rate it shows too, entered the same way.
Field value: 116 bpm
